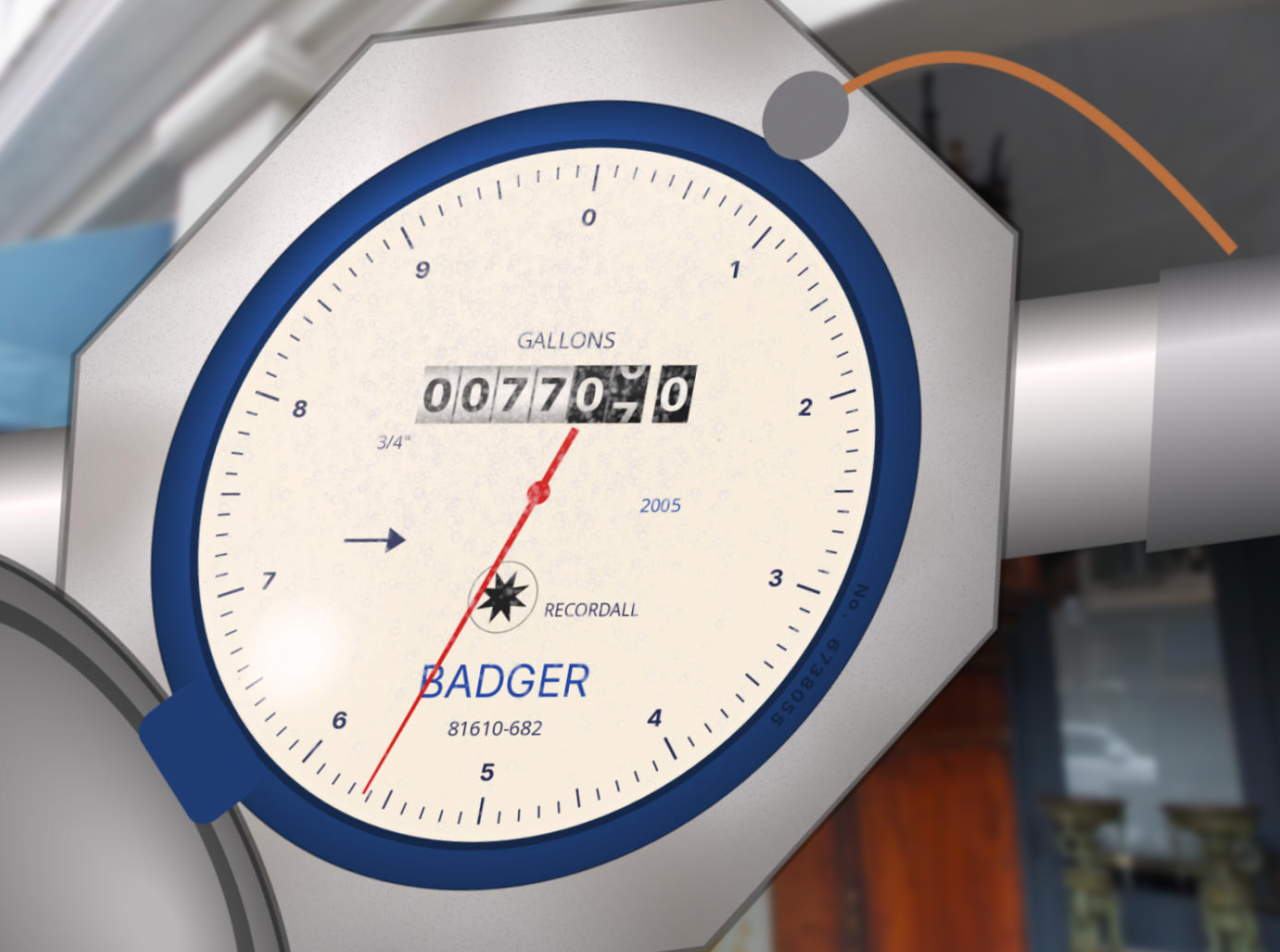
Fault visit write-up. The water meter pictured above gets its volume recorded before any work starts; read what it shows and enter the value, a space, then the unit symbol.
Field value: 77065.6 gal
